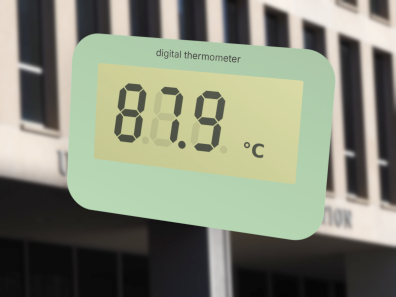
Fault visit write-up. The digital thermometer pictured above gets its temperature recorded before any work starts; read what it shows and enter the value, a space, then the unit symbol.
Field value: 87.9 °C
